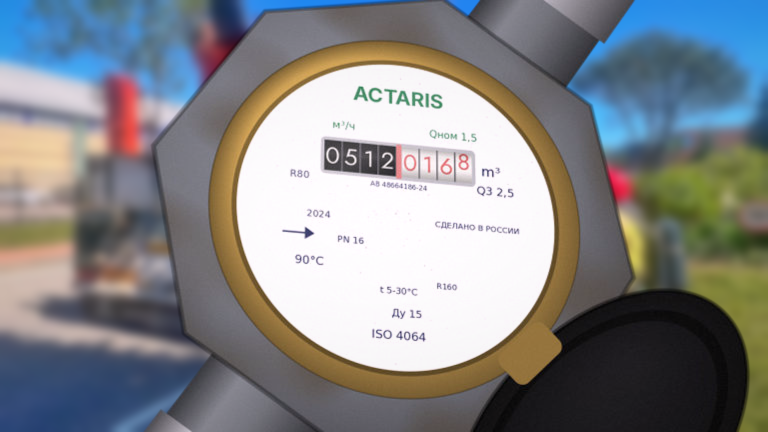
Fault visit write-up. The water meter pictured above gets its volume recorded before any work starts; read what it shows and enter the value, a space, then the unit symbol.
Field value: 512.0168 m³
